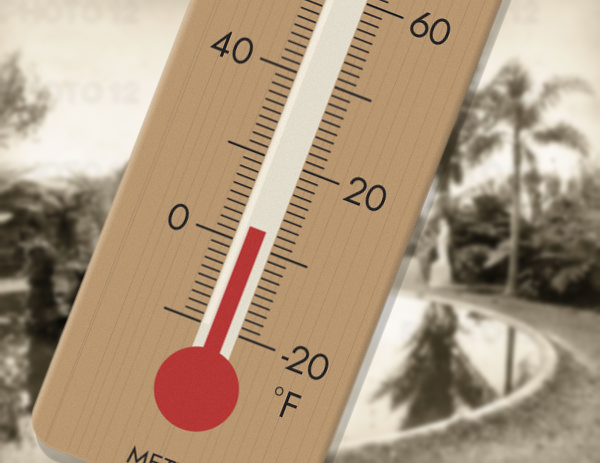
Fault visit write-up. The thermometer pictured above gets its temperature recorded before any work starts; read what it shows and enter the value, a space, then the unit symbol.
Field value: 4 °F
